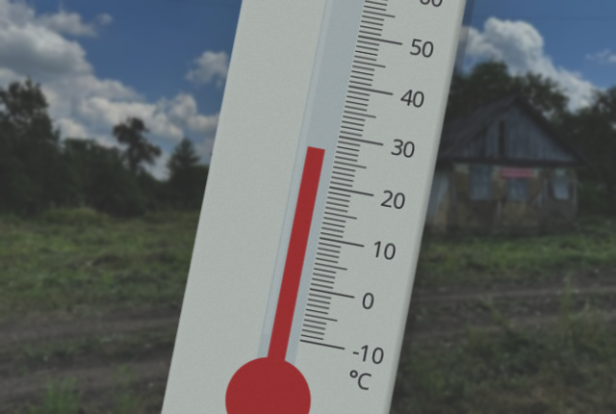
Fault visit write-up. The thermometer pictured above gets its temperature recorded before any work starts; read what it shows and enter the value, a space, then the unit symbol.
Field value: 27 °C
